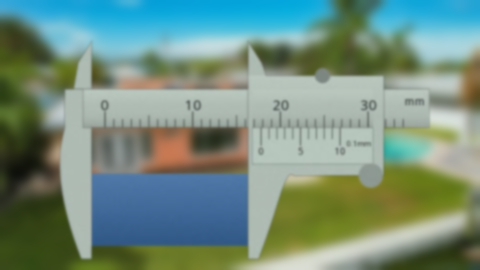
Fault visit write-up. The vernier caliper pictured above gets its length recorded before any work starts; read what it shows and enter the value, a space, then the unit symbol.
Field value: 17.8 mm
